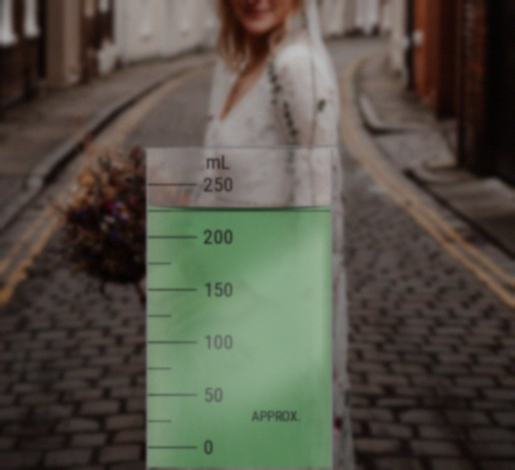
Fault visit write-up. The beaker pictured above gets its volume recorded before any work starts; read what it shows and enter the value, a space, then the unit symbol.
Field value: 225 mL
